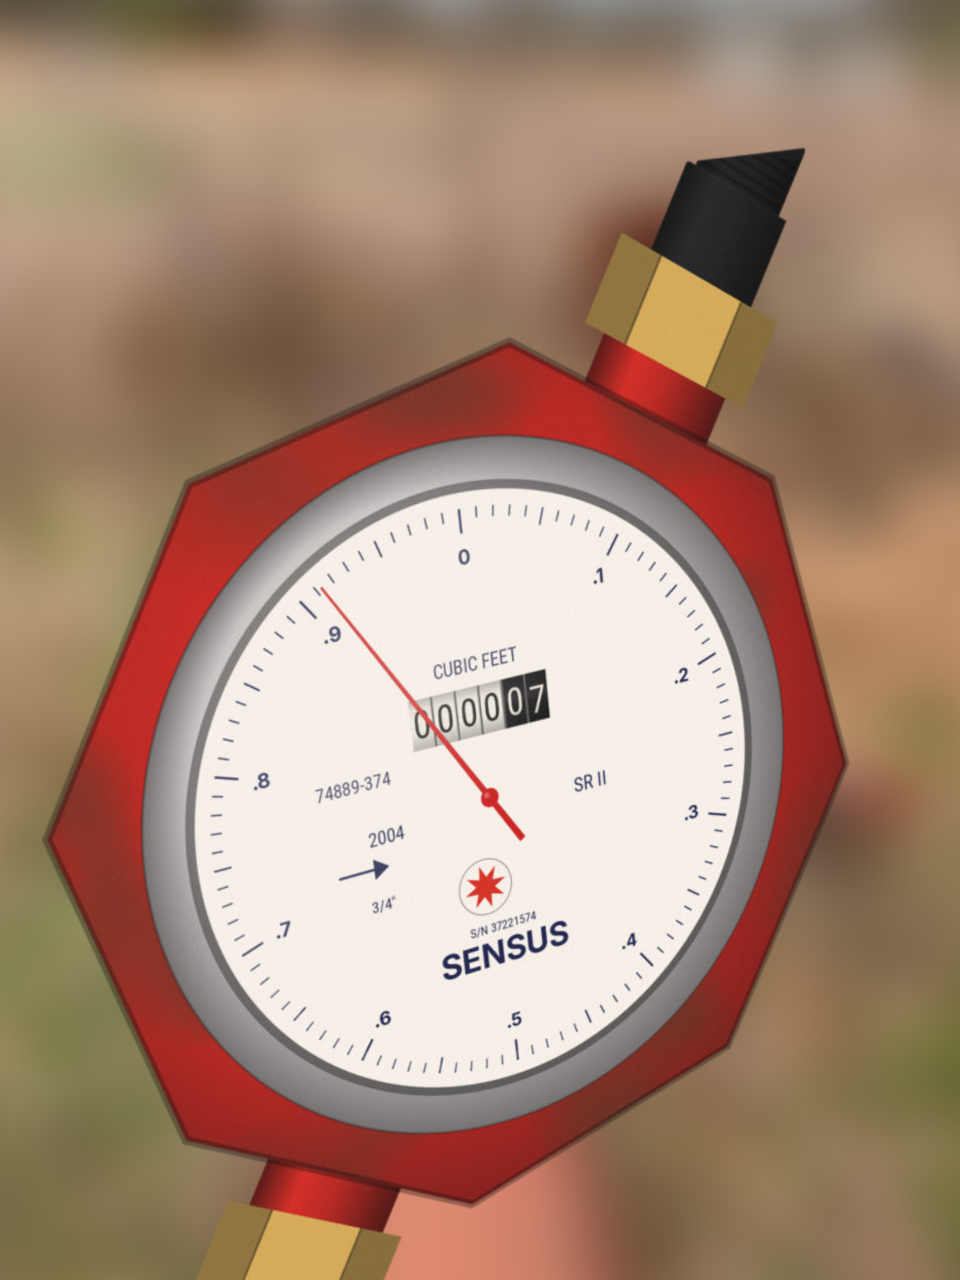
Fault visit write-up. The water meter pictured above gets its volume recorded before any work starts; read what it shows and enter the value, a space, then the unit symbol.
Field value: 6.91 ft³
